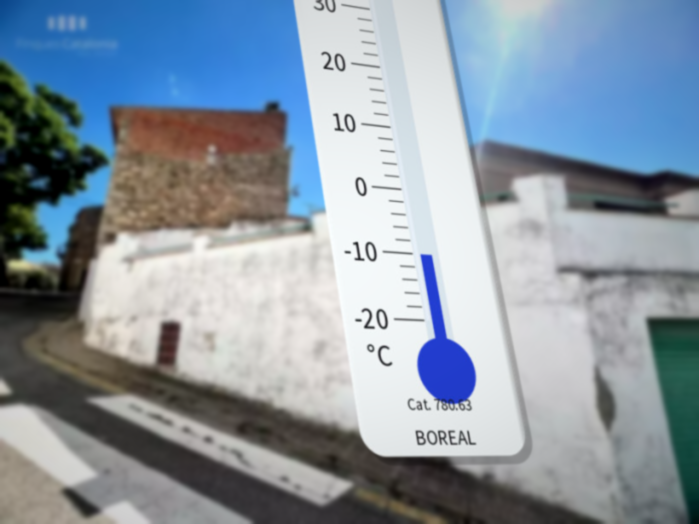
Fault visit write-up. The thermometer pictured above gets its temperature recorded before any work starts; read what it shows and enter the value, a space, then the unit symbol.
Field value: -10 °C
